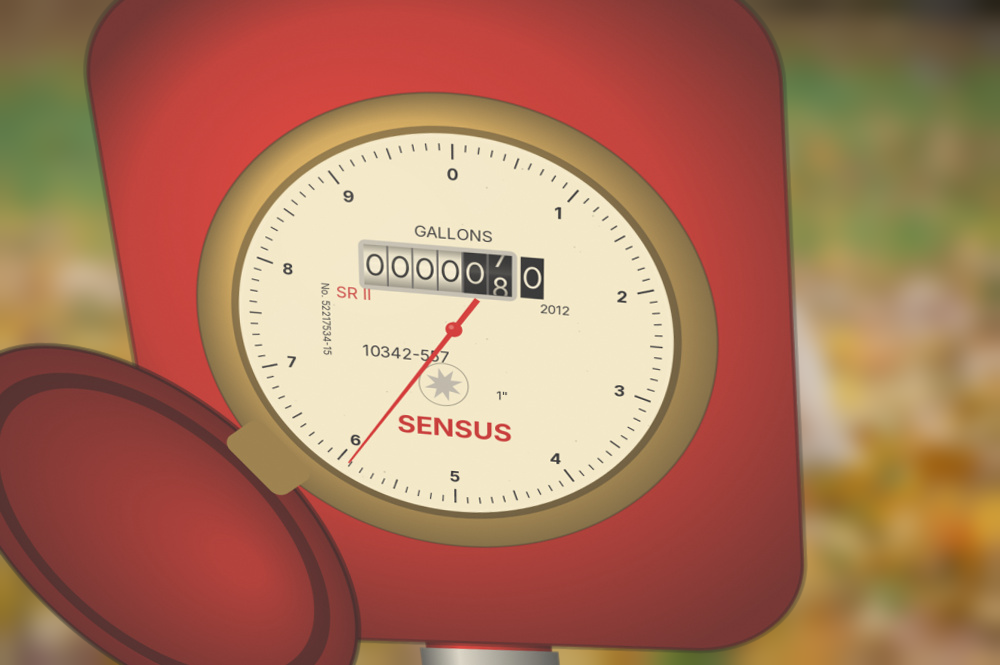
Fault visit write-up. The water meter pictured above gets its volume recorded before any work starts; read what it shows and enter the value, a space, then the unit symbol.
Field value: 75.9 gal
